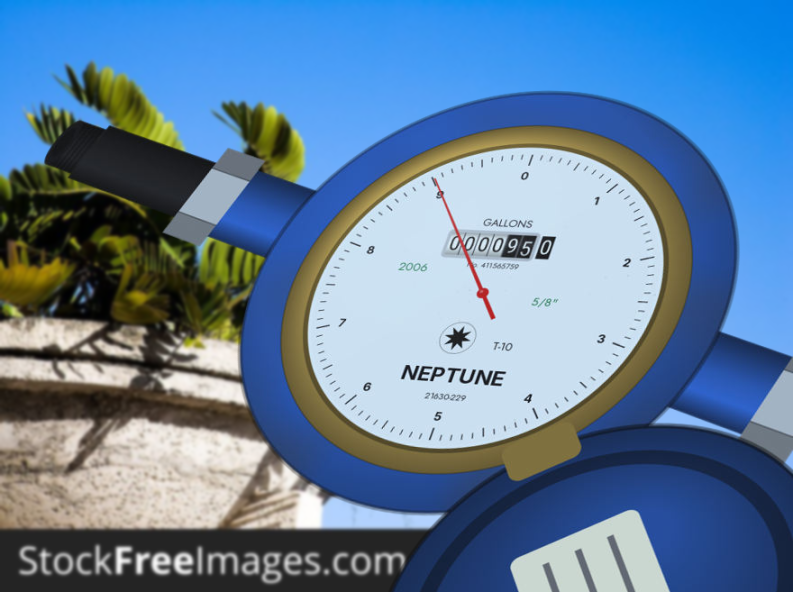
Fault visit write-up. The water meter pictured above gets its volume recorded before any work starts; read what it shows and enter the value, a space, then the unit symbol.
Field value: 949.0 gal
